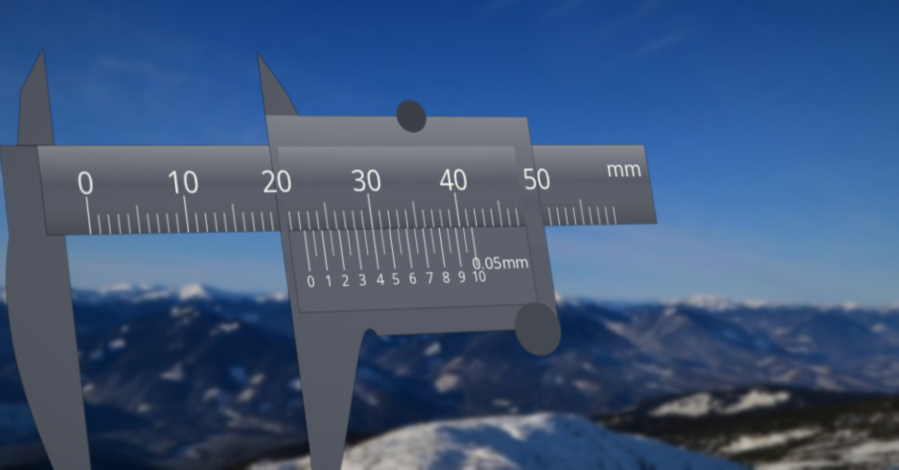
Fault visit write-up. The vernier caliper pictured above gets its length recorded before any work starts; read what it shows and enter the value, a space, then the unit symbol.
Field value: 22.4 mm
